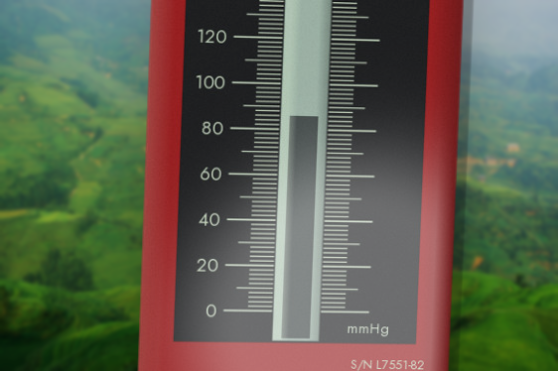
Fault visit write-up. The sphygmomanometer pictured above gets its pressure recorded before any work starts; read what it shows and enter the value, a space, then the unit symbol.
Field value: 86 mmHg
